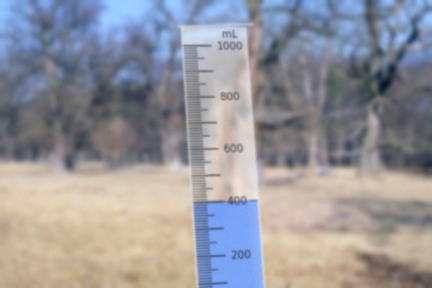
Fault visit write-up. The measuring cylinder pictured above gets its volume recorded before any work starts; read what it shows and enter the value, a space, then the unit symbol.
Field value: 400 mL
